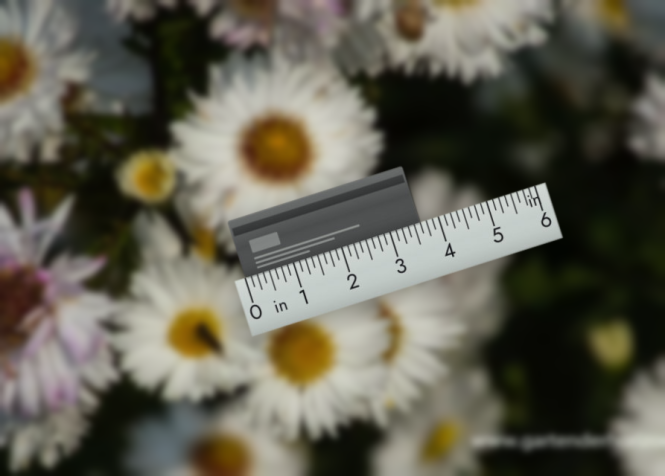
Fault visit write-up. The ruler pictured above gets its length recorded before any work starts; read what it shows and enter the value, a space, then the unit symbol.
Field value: 3.625 in
